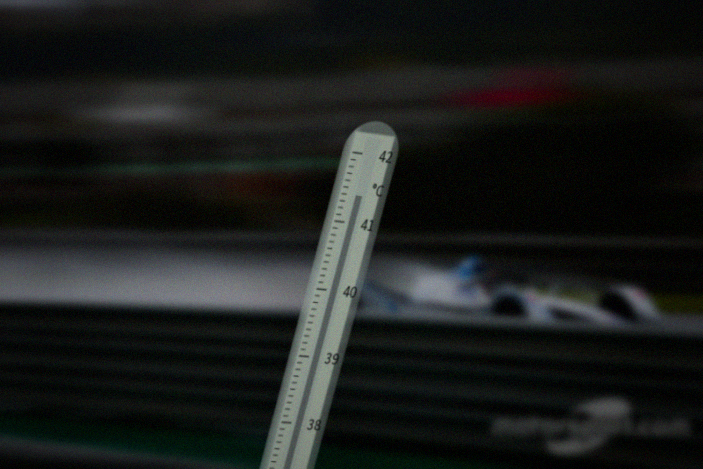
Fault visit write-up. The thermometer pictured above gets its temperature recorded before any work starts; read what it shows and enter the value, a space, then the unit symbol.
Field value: 41.4 °C
